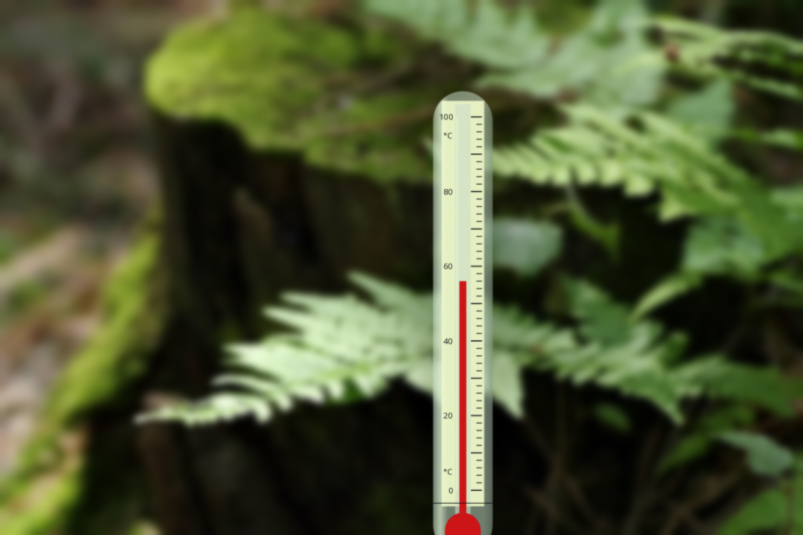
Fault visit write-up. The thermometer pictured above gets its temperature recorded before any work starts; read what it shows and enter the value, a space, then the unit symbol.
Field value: 56 °C
